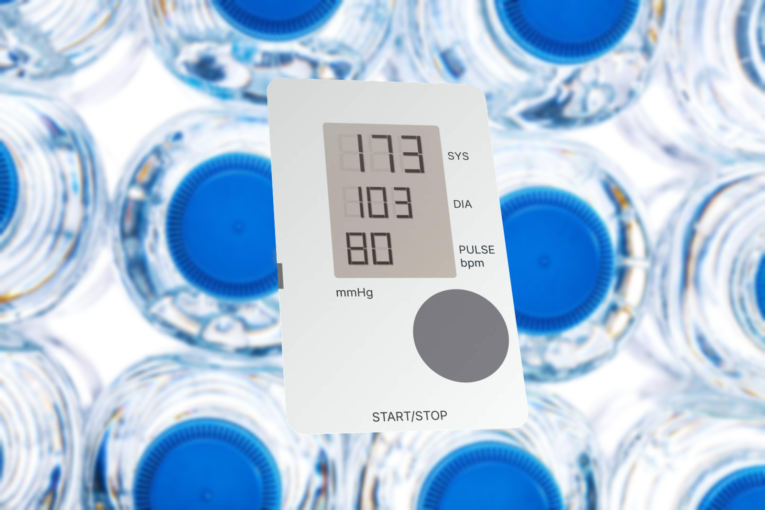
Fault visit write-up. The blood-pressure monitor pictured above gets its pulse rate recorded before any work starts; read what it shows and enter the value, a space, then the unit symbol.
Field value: 80 bpm
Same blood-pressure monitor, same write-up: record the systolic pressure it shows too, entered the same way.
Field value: 173 mmHg
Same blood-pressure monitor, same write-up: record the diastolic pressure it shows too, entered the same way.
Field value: 103 mmHg
